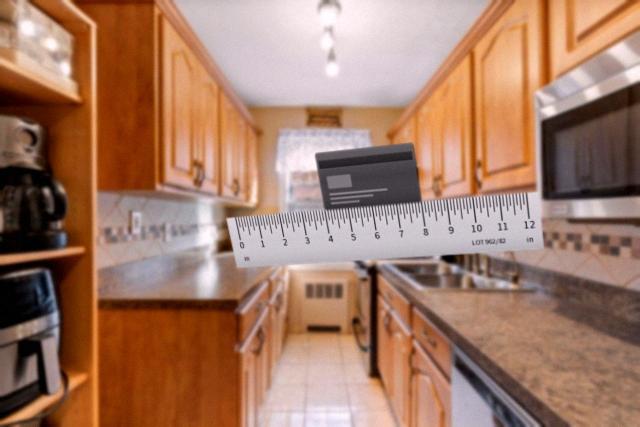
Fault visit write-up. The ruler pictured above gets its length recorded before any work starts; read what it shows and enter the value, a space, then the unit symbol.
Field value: 4 in
